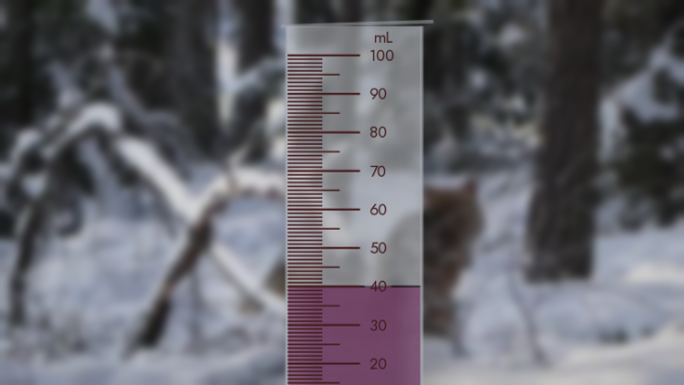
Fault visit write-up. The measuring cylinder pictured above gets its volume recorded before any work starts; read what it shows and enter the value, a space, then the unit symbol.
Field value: 40 mL
